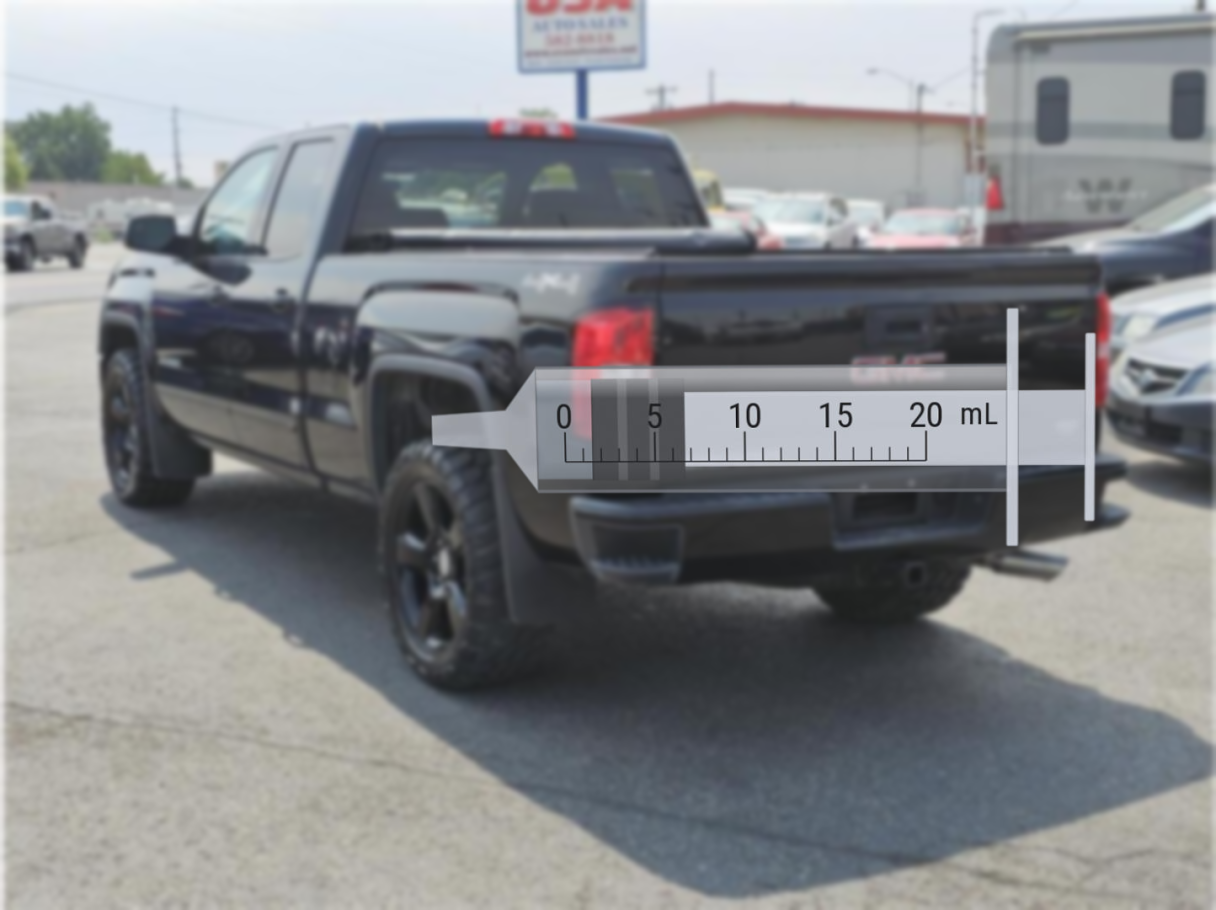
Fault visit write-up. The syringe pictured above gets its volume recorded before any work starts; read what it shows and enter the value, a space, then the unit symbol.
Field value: 1.5 mL
